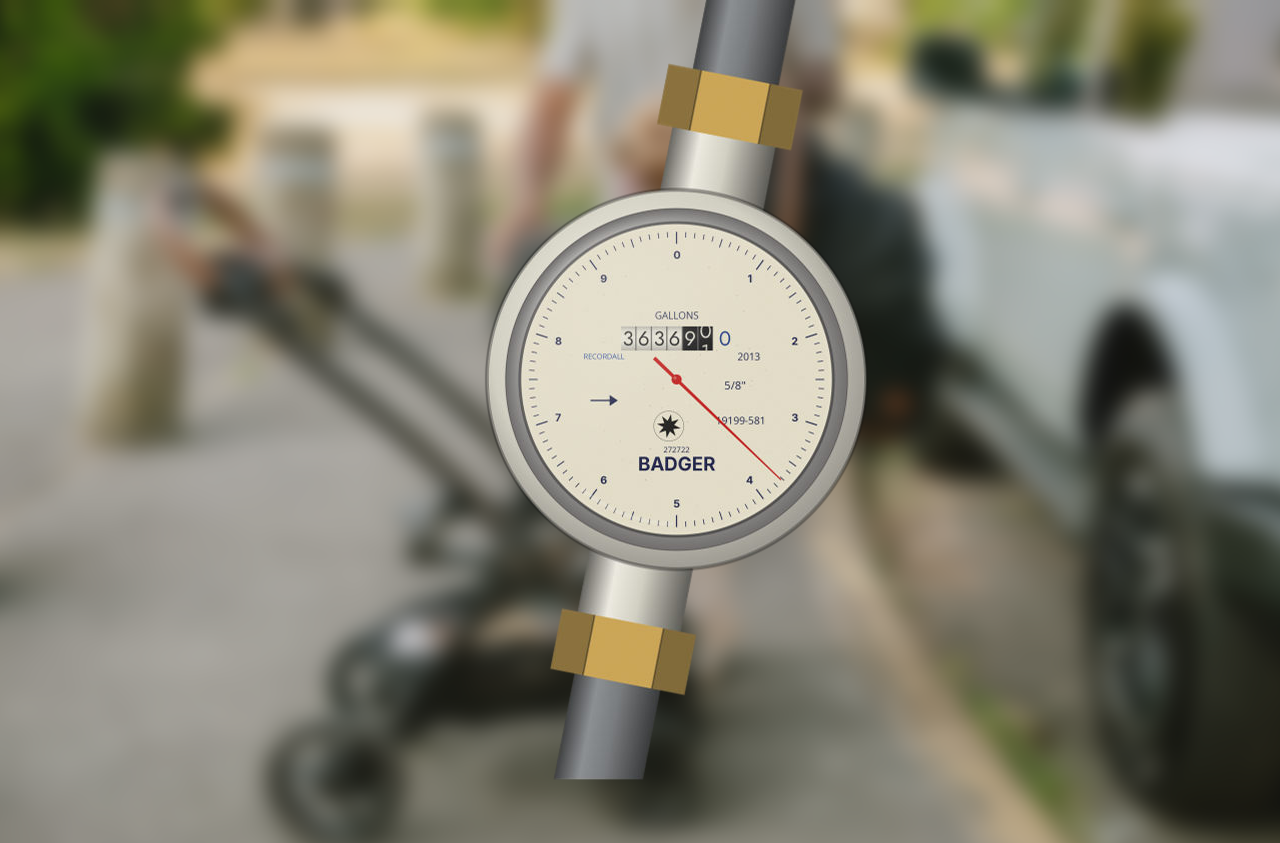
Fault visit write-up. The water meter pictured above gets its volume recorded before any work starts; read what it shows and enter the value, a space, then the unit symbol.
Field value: 3636903.7 gal
